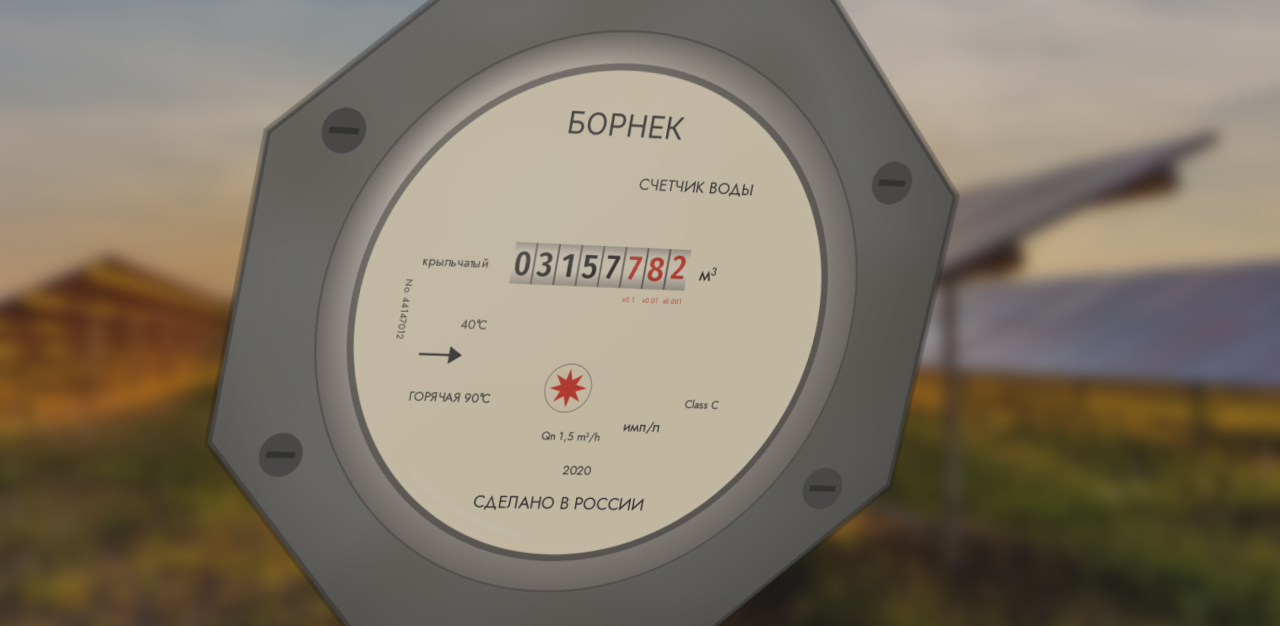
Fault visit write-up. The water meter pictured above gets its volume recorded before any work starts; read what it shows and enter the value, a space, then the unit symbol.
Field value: 3157.782 m³
